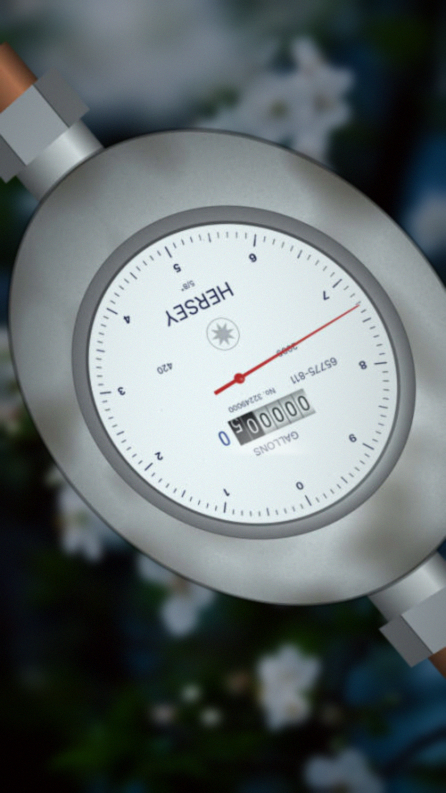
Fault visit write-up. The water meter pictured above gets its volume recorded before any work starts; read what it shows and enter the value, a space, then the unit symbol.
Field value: 47.3 gal
